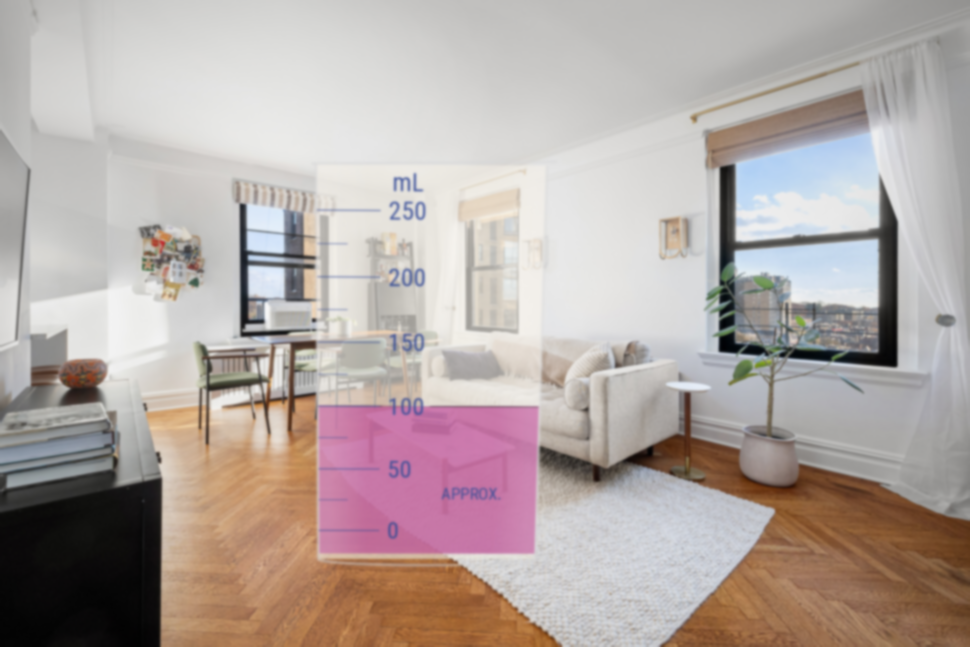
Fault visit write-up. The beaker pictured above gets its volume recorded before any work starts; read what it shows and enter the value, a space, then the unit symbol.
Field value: 100 mL
